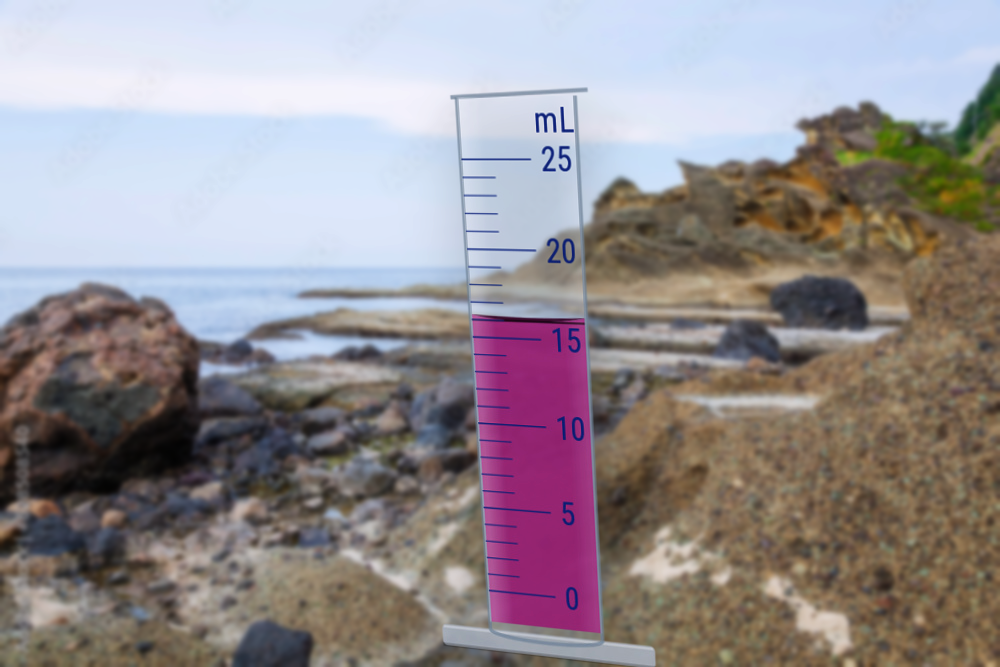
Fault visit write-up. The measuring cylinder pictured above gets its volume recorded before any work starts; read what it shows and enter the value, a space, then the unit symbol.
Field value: 16 mL
